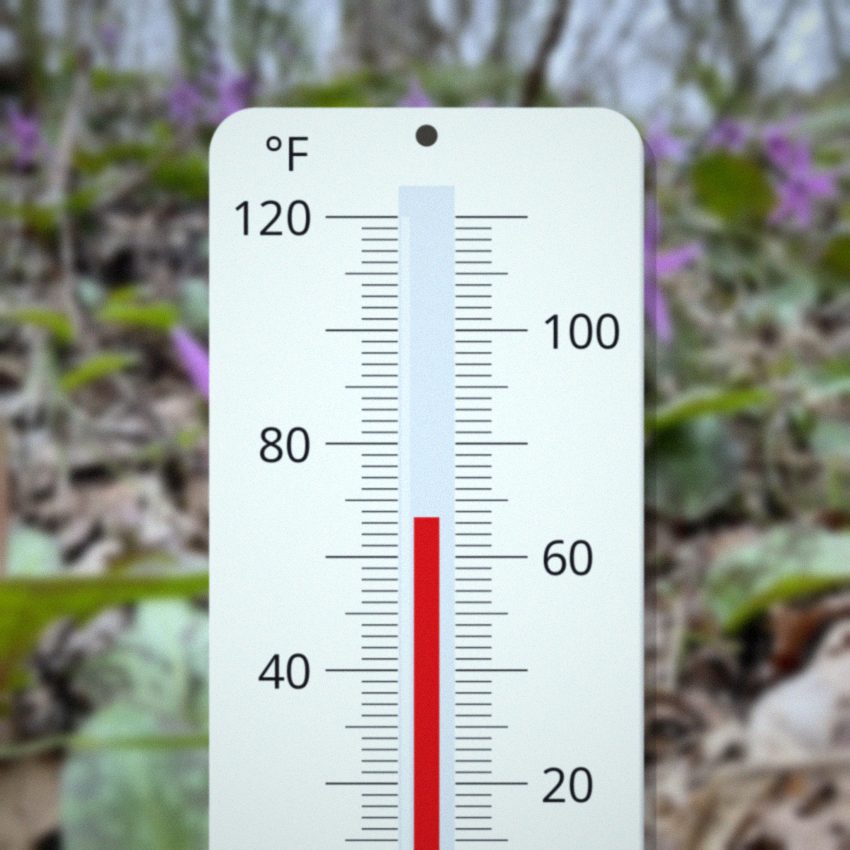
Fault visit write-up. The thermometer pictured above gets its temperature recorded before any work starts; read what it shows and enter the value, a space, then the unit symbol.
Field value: 67 °F
